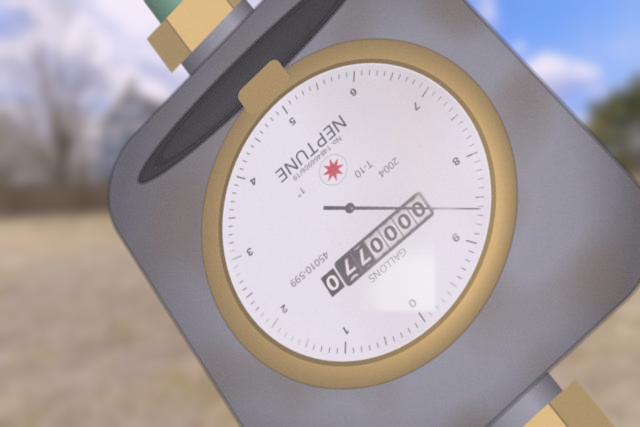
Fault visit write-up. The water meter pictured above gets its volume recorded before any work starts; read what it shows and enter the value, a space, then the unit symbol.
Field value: 768.6 gal
